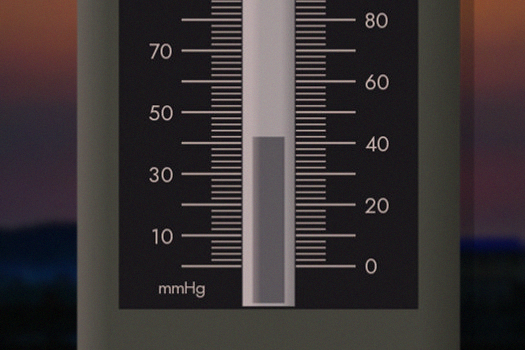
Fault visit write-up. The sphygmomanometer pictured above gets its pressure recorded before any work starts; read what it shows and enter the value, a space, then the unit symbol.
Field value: 42 mmHg
